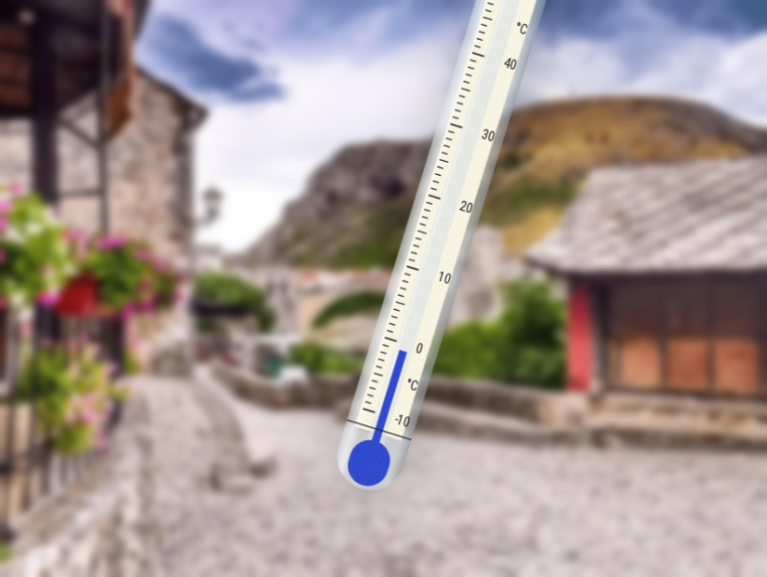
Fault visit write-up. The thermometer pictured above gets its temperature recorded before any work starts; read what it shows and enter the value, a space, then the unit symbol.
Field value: -1 °C
